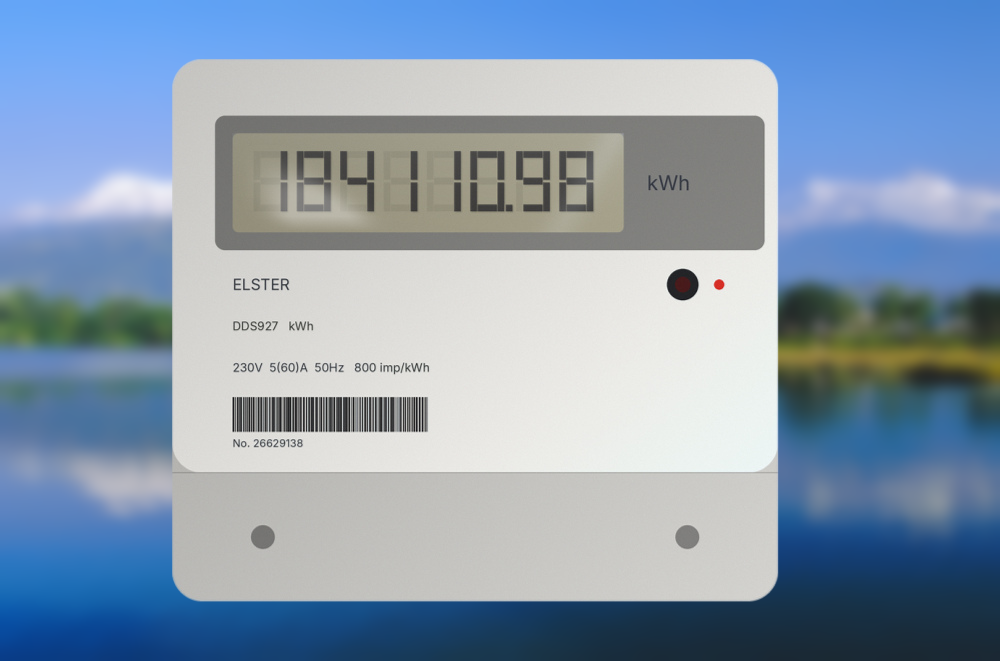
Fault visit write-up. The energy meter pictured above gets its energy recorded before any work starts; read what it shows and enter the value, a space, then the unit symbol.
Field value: 184110.98 kWh
